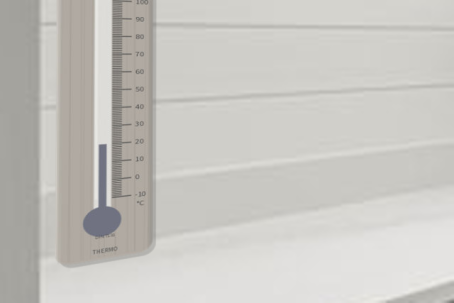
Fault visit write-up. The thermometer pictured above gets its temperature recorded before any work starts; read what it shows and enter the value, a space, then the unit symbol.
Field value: 20 °C
